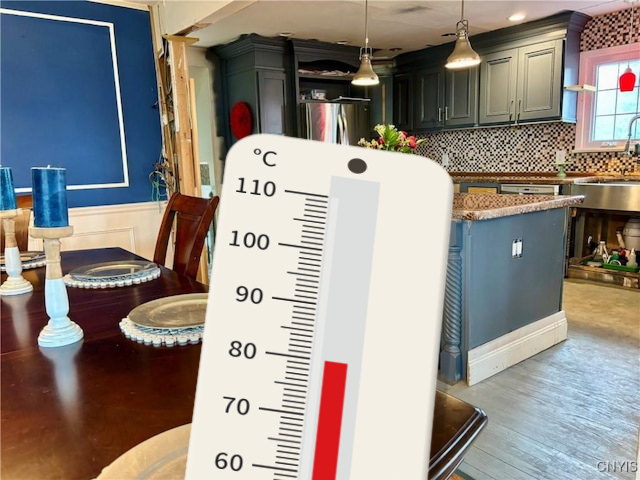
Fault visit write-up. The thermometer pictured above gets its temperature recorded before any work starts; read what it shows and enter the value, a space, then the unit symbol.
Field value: 80 °C
